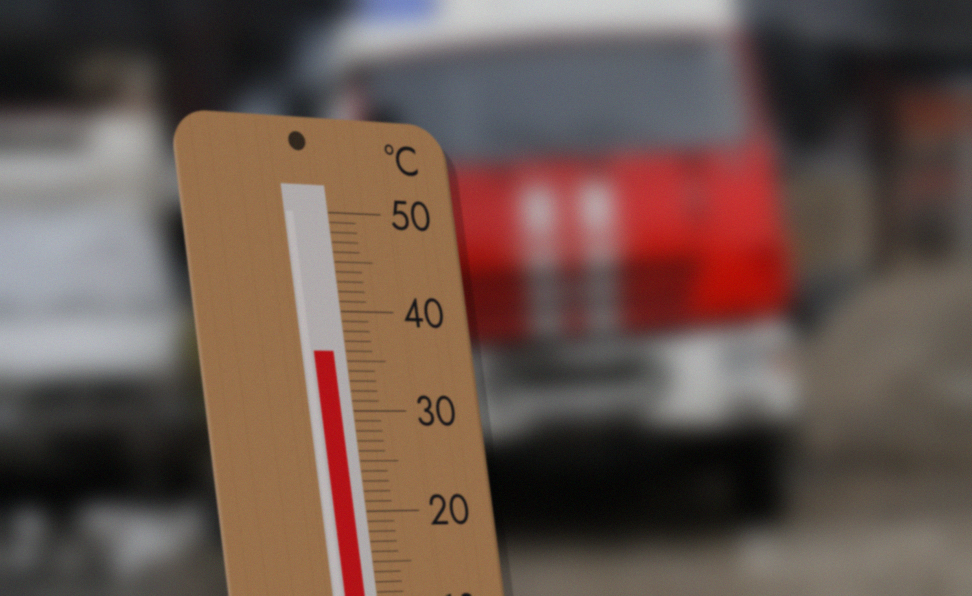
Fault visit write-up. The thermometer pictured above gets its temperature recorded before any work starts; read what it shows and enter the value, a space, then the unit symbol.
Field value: 36 °C
